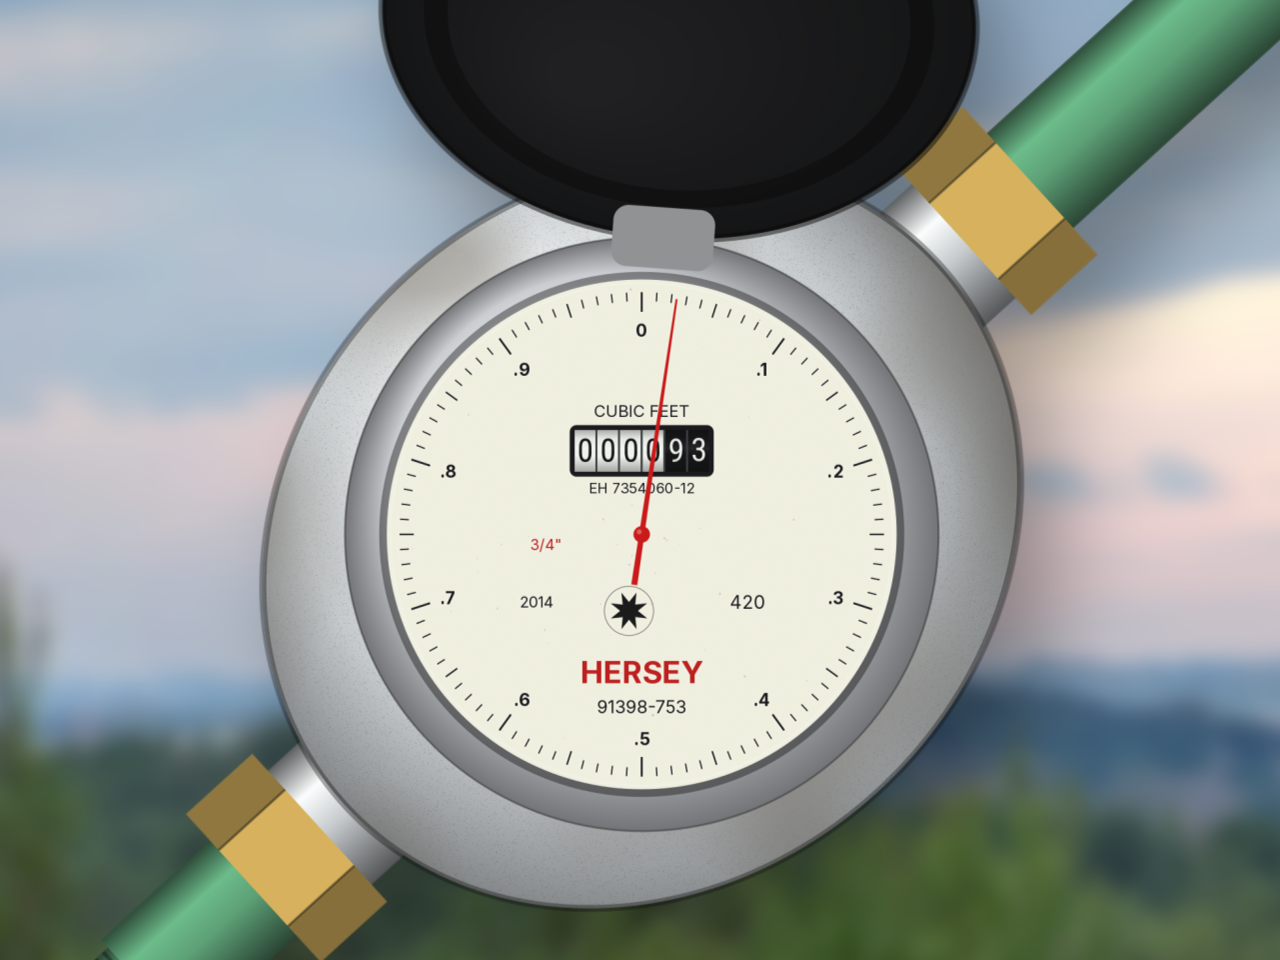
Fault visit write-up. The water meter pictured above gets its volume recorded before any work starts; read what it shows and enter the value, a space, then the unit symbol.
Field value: 93.02 ft³
